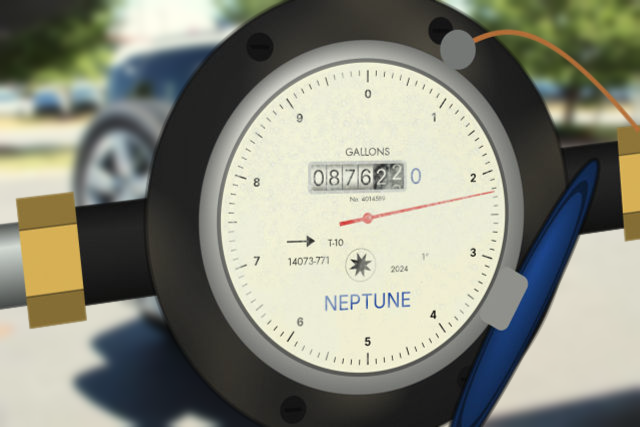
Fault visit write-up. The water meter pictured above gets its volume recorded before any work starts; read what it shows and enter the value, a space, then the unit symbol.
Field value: 876222.2 gal
